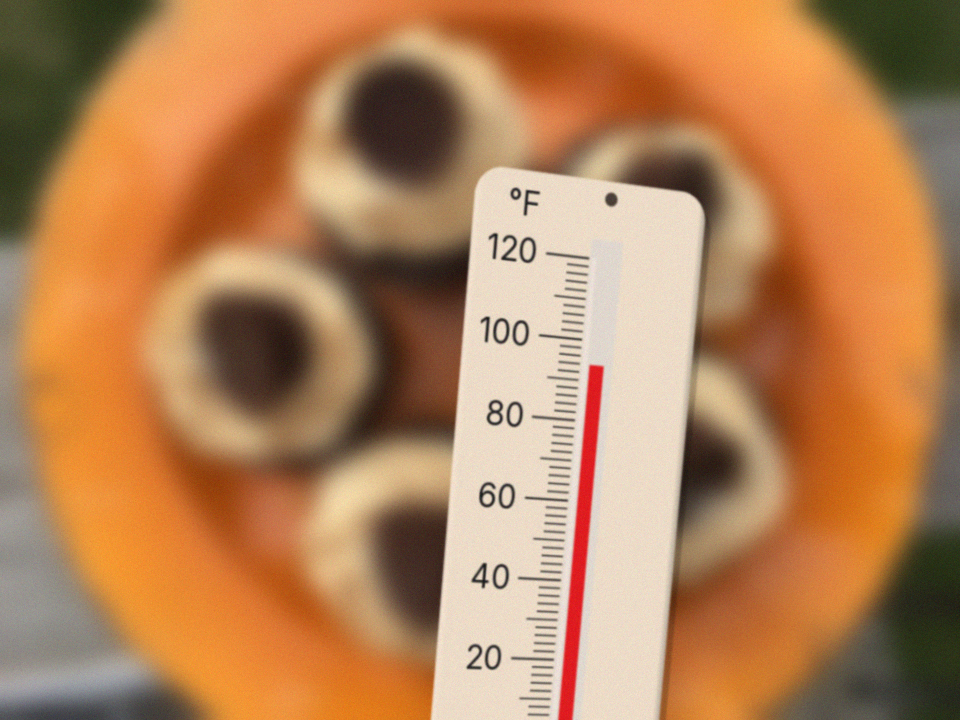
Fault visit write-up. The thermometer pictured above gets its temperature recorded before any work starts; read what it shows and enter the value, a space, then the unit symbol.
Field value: 94 °F
